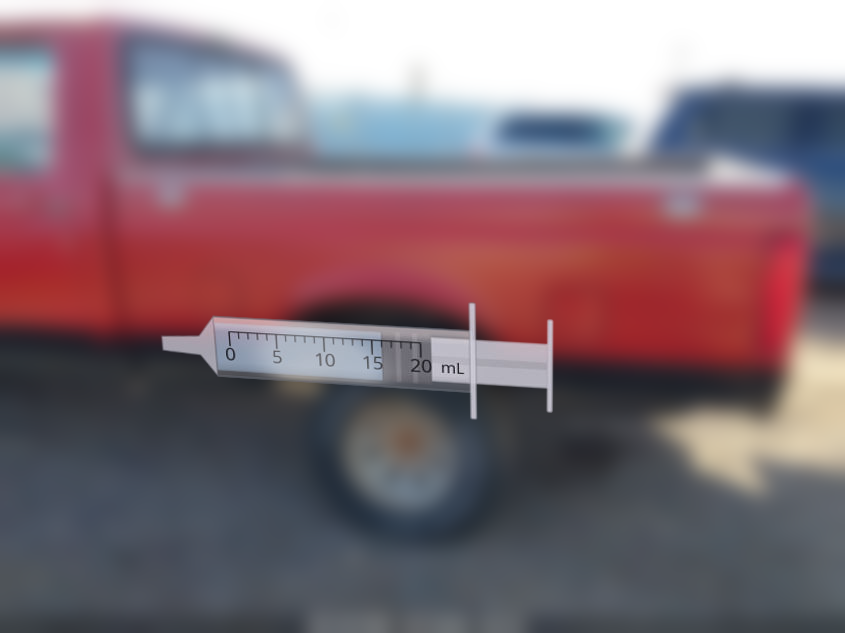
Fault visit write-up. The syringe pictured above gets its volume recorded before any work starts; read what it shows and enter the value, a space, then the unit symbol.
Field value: 16 mL
